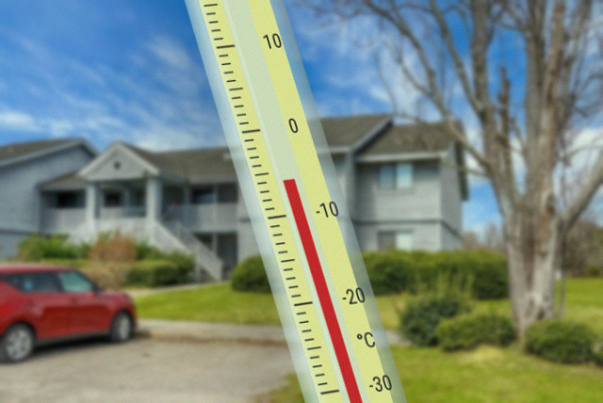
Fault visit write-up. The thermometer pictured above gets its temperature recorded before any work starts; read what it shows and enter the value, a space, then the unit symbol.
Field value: -6 °C
